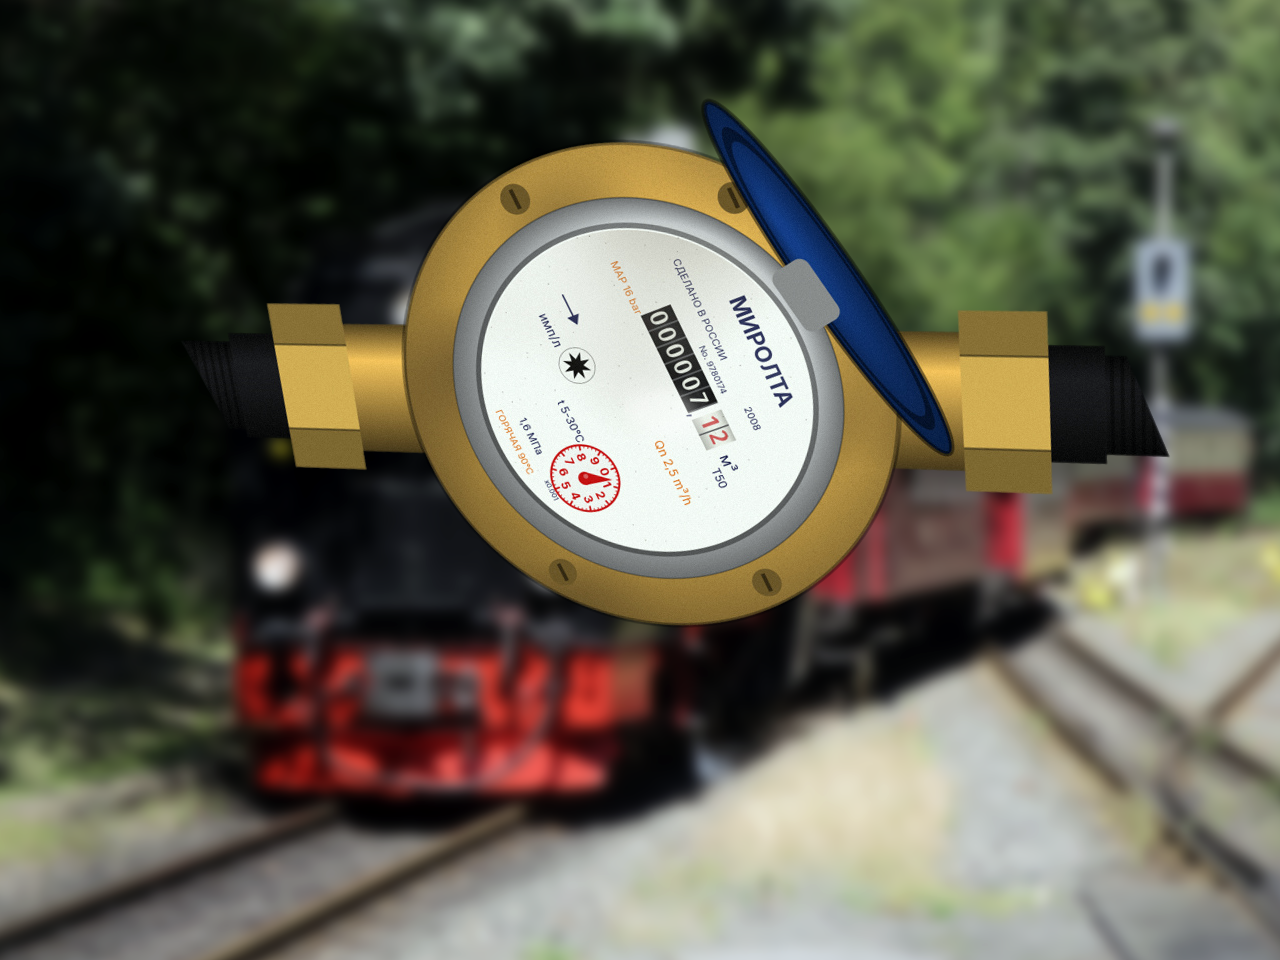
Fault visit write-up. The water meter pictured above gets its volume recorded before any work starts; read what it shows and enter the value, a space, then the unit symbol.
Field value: 7.120 m³
